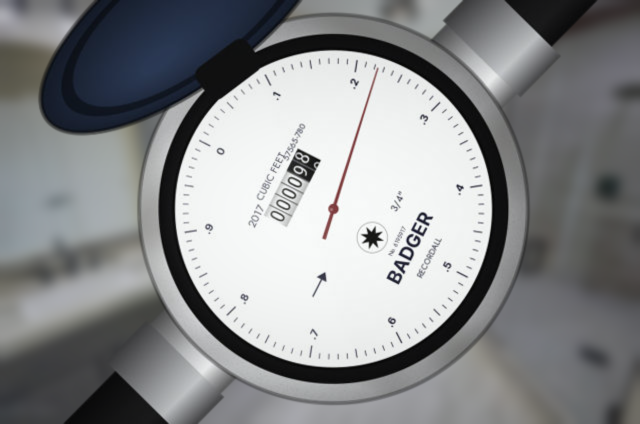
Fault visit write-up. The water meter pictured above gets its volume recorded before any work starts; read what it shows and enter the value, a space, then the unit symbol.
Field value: 98.22 ft³
